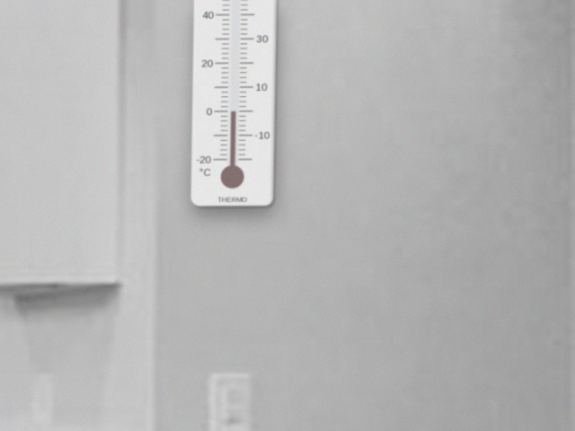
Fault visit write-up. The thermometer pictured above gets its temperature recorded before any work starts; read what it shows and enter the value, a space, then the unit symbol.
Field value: 0 °C
